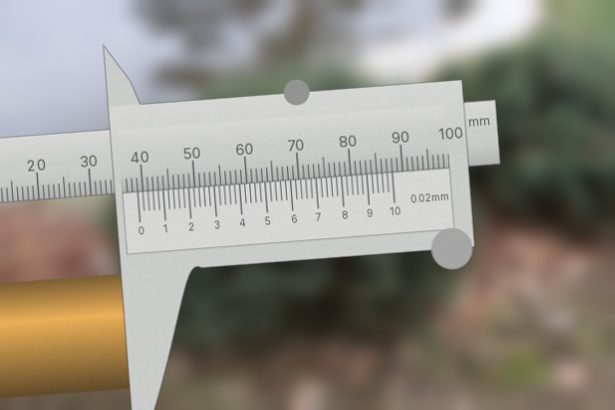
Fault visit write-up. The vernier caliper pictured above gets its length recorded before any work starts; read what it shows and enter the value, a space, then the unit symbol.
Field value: 39.0 mm
